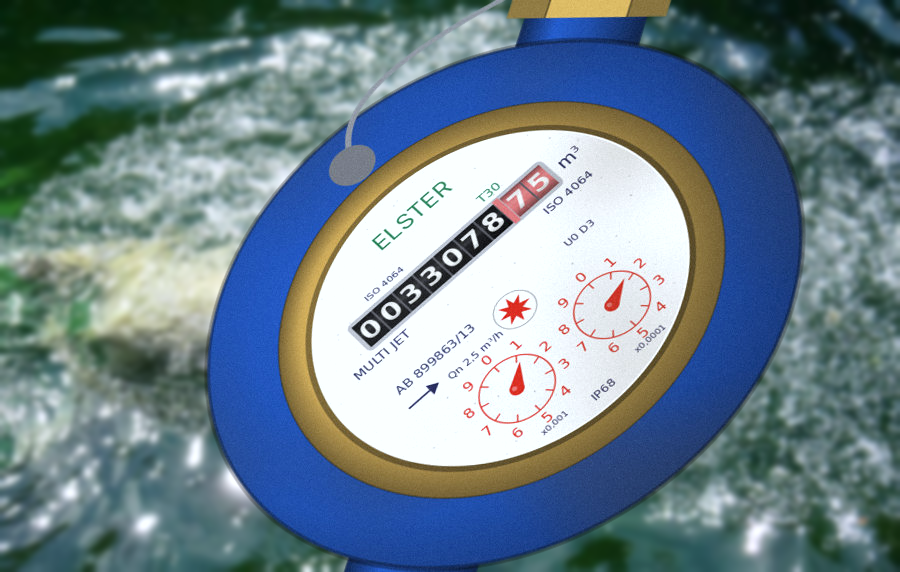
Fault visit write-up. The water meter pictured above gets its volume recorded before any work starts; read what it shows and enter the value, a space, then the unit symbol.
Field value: 33078.7511 m³
